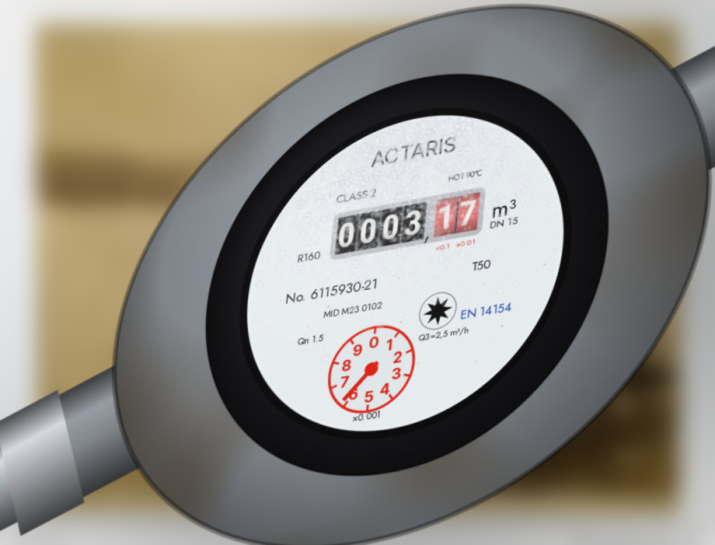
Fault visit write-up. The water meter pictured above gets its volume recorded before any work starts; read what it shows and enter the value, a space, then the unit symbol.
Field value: 3.176 m³
